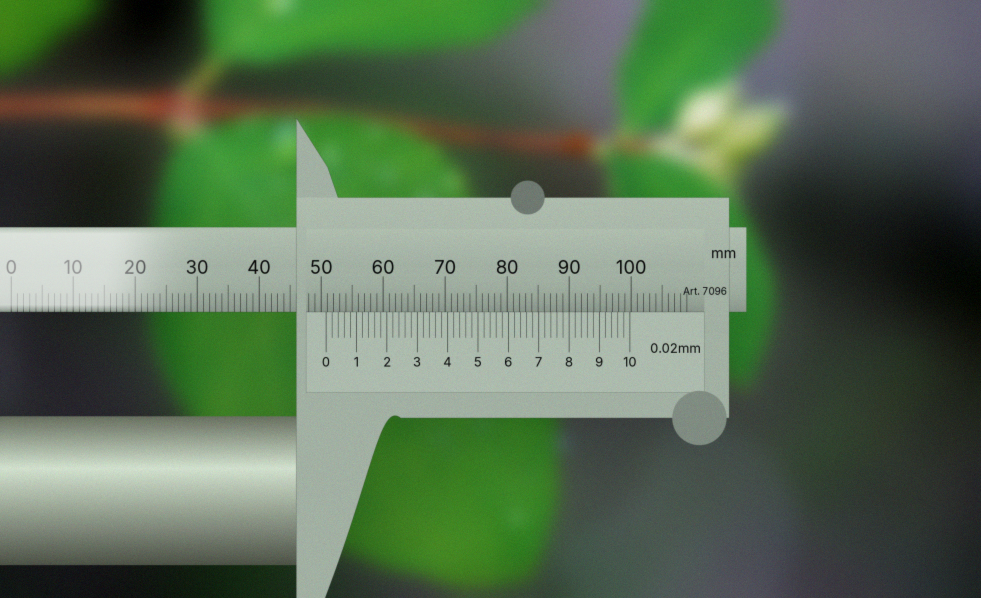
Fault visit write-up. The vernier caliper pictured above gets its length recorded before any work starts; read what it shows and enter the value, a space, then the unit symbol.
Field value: 50.8 mm
